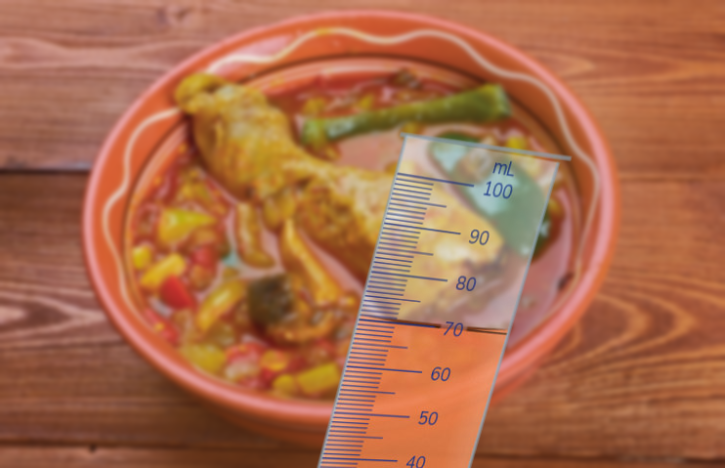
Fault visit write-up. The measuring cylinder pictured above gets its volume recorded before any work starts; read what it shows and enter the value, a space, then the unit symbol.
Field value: 70 mL
